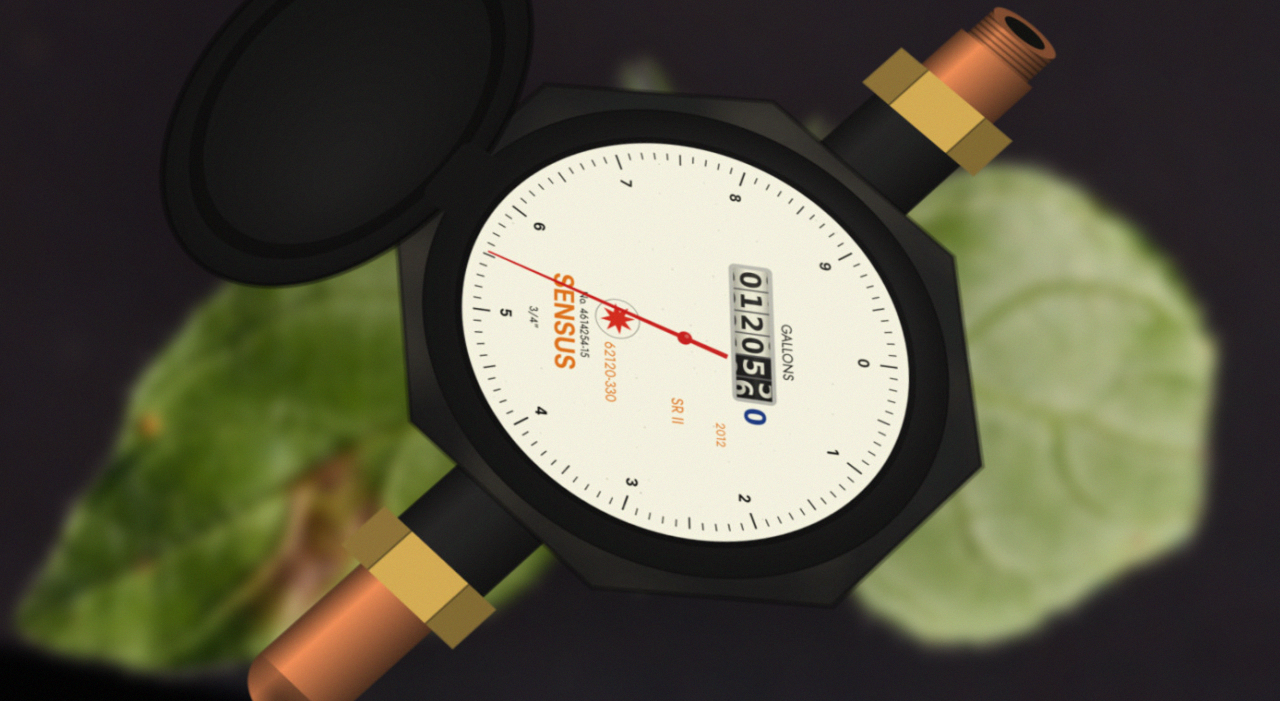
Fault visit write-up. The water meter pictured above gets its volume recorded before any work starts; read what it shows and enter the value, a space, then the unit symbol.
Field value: 120555.5 gal
